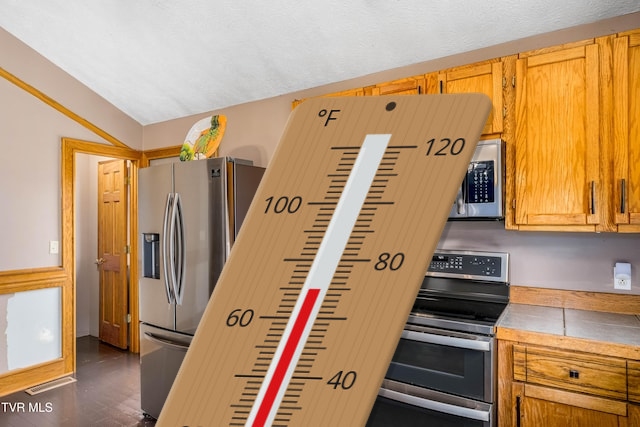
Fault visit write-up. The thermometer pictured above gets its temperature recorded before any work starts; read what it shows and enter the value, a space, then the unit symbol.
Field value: 70 °F
